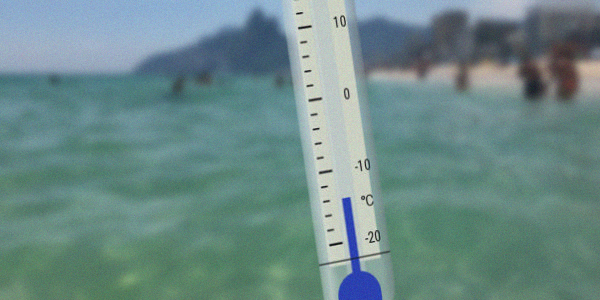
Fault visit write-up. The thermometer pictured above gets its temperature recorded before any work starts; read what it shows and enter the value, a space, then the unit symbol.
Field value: -14 °C
